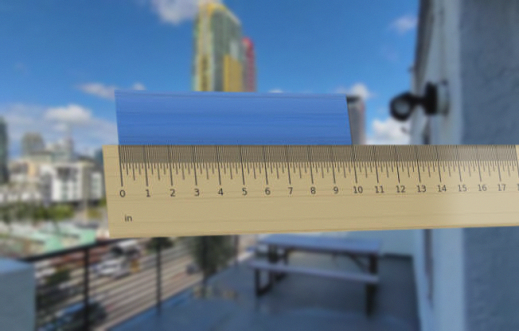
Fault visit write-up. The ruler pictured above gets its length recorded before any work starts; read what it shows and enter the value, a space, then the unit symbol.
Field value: 10 in
